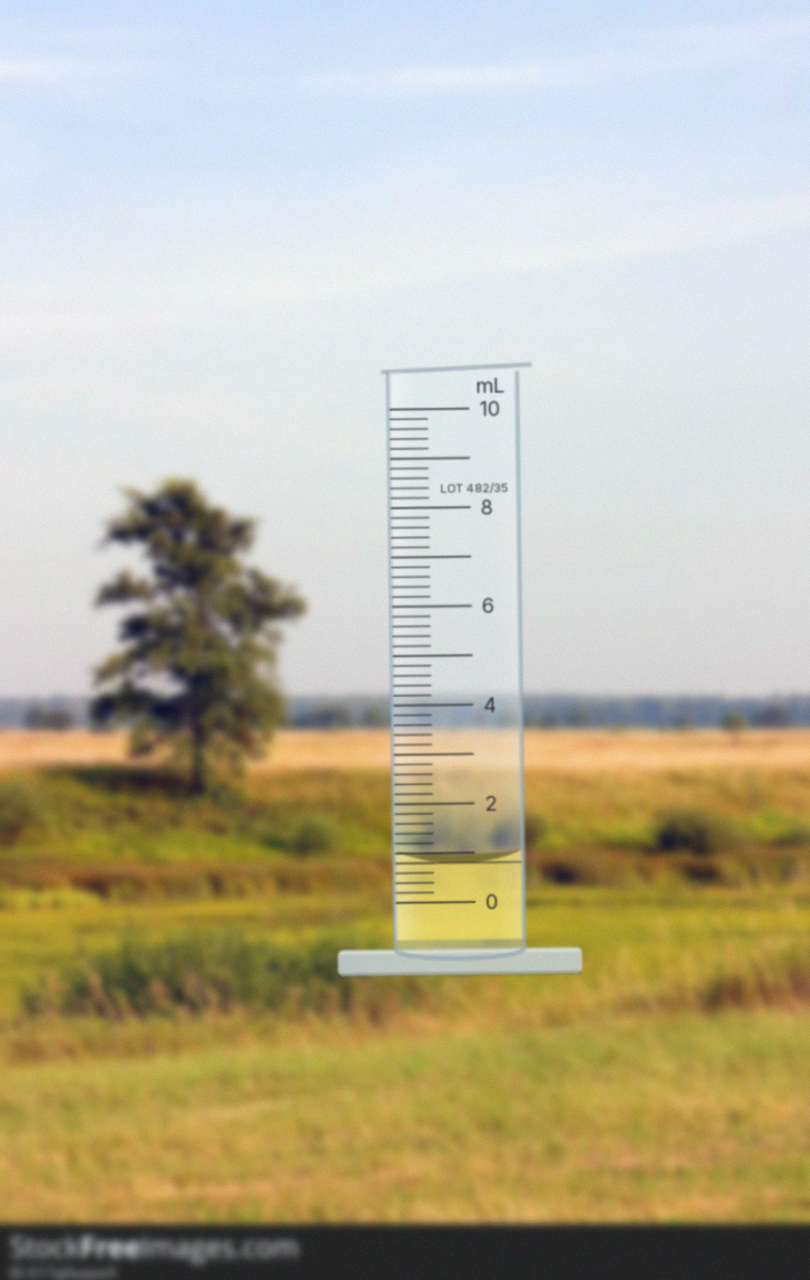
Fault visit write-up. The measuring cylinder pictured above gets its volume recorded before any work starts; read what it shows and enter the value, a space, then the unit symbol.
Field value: 0.8 mL
